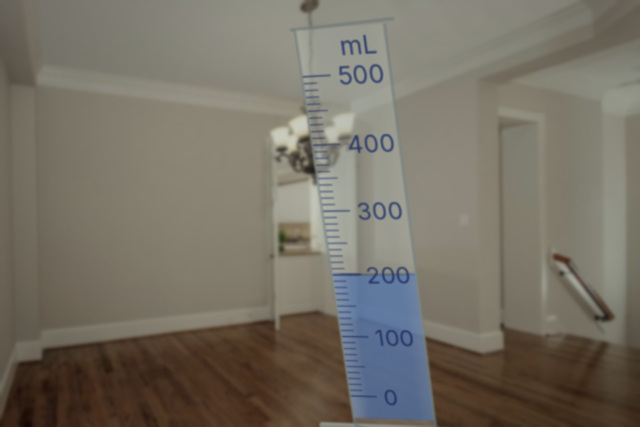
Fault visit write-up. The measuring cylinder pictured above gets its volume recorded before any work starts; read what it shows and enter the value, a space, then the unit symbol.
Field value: 200 mL
